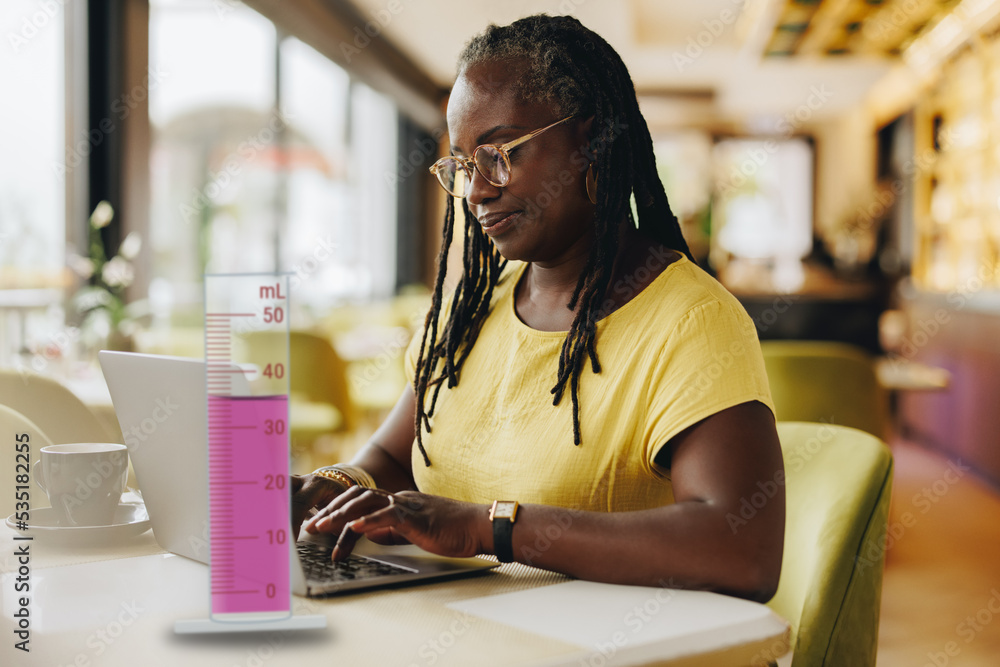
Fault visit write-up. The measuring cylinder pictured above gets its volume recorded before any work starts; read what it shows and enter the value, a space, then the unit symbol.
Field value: 35 mL
